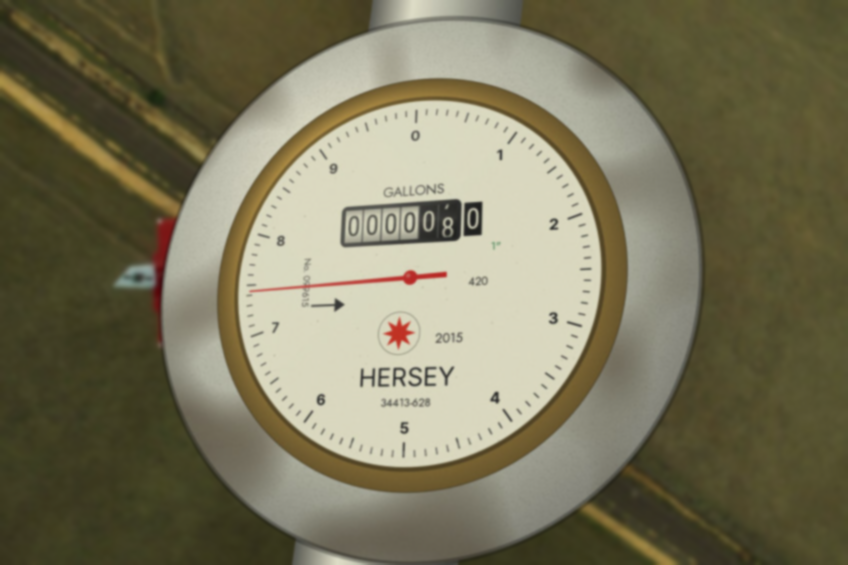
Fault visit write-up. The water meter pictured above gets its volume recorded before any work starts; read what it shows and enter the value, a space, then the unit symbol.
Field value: 77.4 gal
